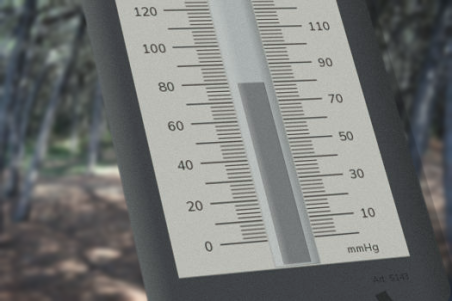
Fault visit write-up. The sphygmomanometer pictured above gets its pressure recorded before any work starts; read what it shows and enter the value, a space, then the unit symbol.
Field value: 80 mmHg
